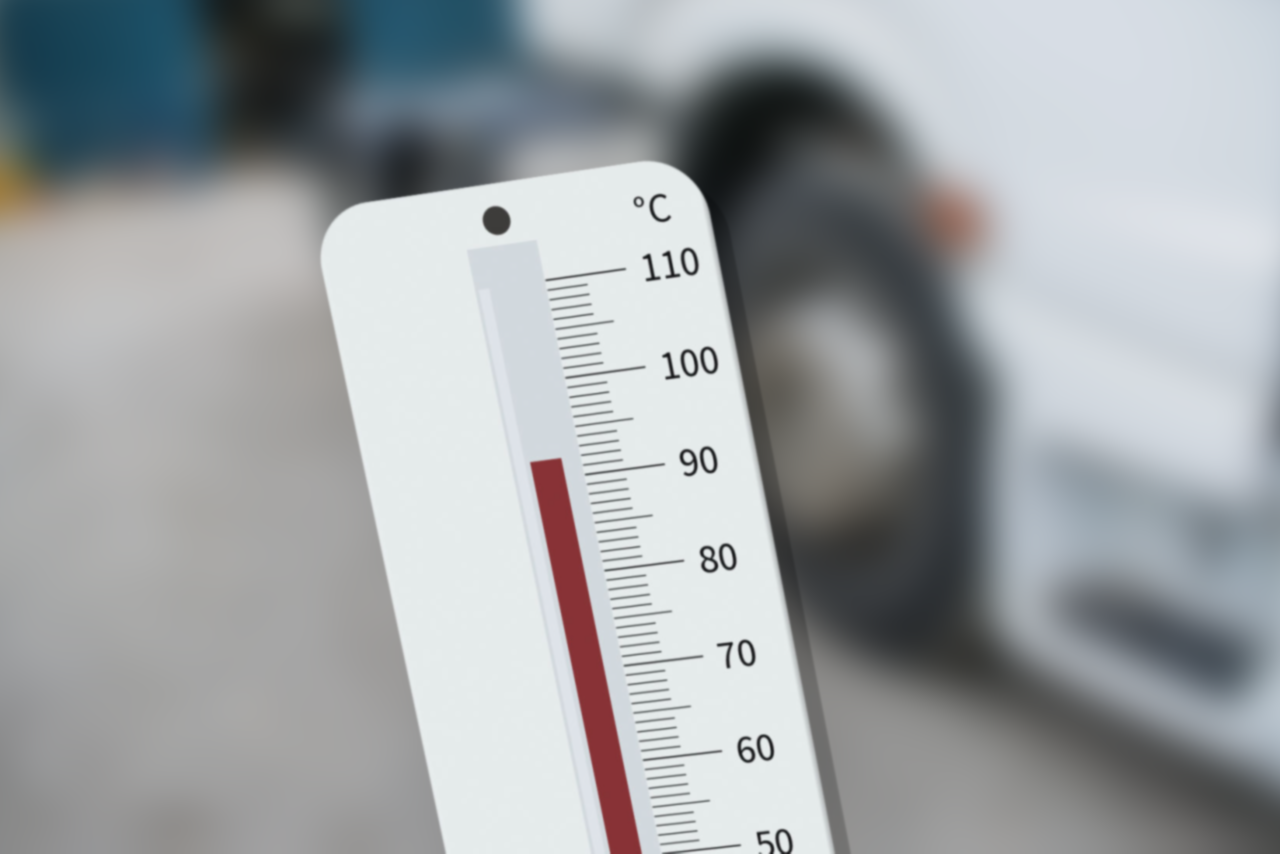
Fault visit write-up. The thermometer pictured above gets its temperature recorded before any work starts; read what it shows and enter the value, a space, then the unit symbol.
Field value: 92 °C
